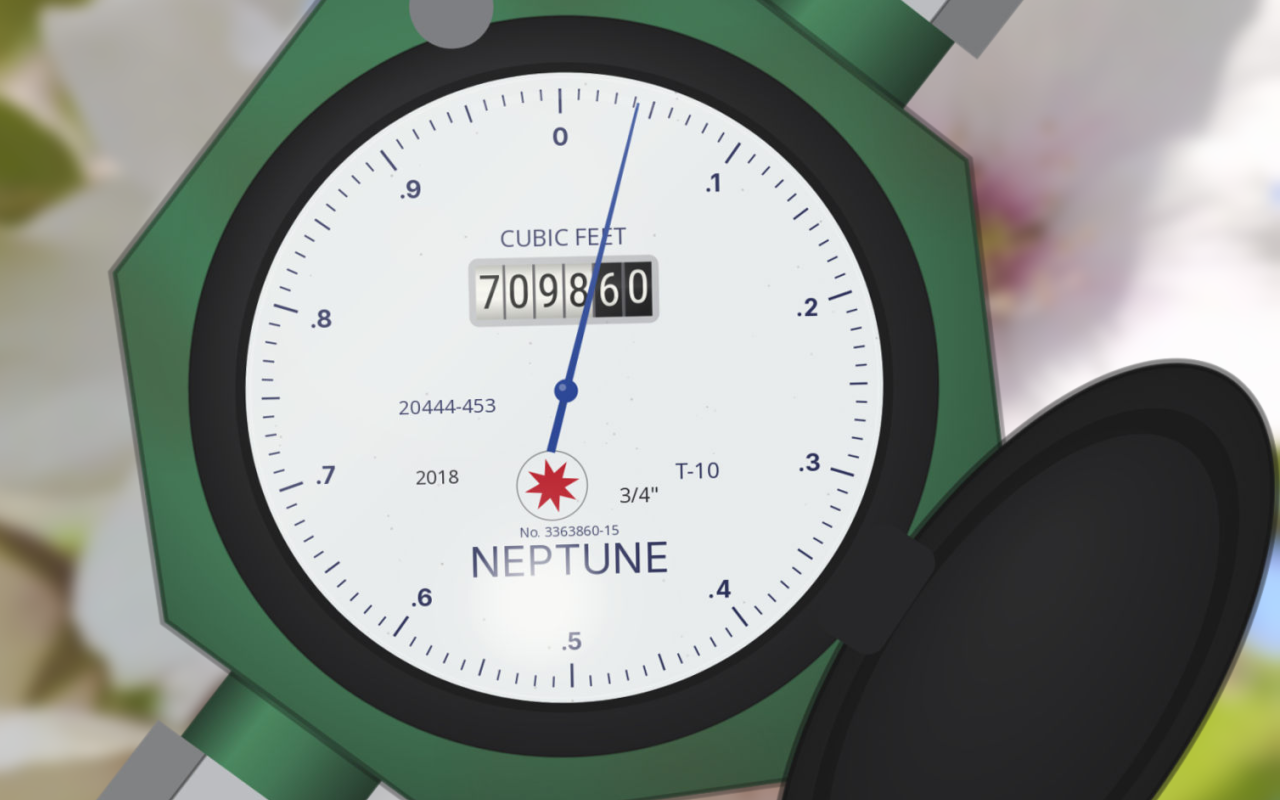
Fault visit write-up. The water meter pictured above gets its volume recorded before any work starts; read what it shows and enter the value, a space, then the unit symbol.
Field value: 709860.04 ft³
